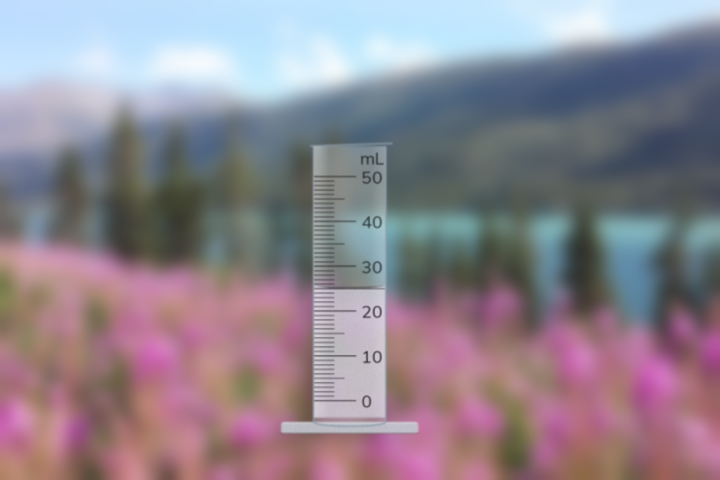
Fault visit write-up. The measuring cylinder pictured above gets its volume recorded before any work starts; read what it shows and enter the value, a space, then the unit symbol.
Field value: 25 mL
